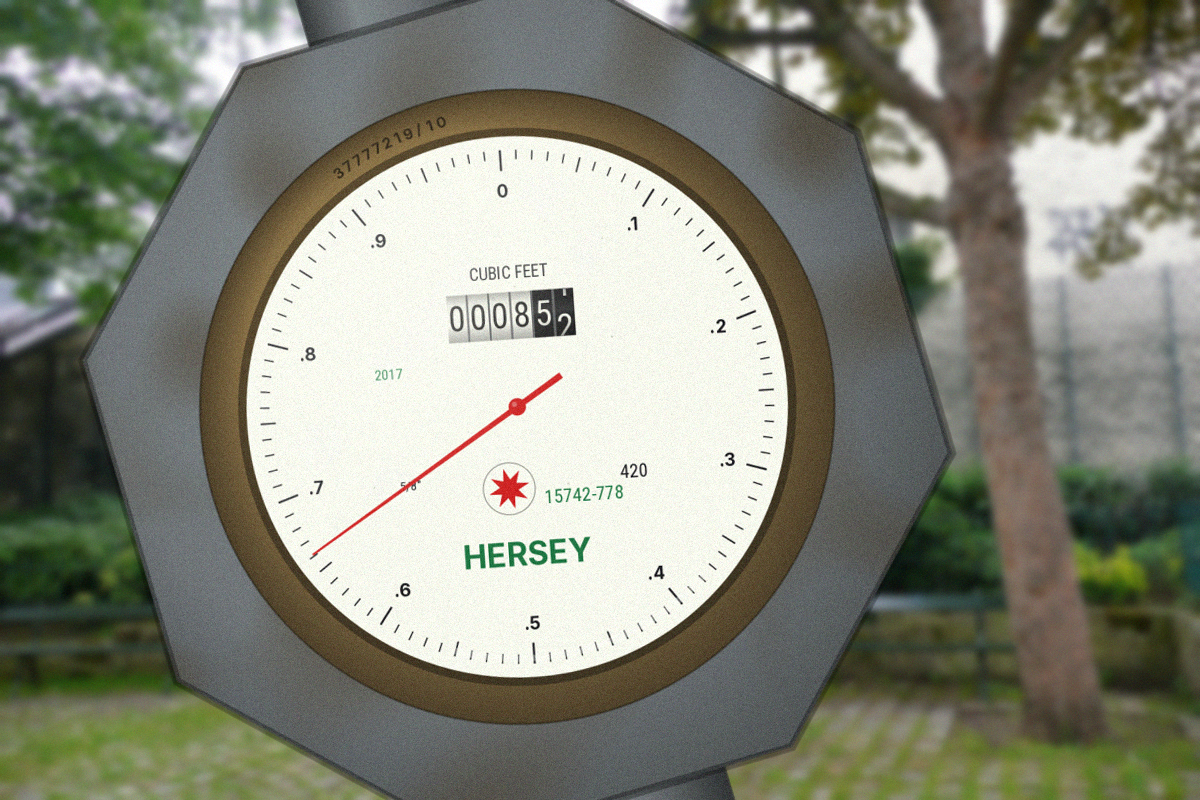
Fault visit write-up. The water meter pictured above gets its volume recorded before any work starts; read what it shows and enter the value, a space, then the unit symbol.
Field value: 851.66 ft³
